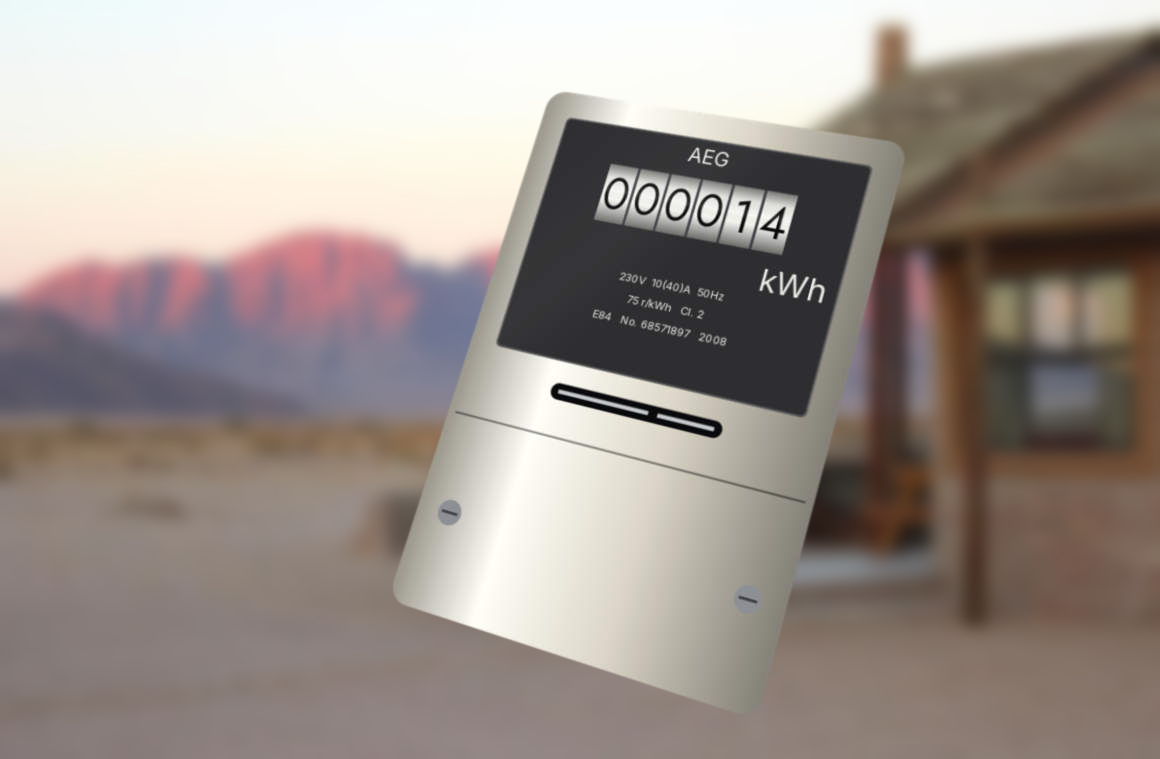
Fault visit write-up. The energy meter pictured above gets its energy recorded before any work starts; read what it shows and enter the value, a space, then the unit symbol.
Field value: 14 kWh
